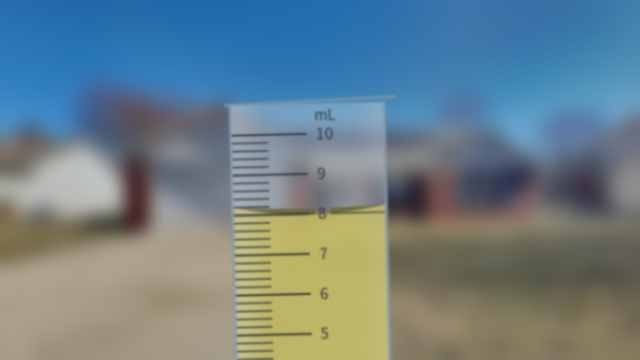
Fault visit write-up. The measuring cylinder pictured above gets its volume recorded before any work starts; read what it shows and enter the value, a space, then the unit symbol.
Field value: 8 mL
